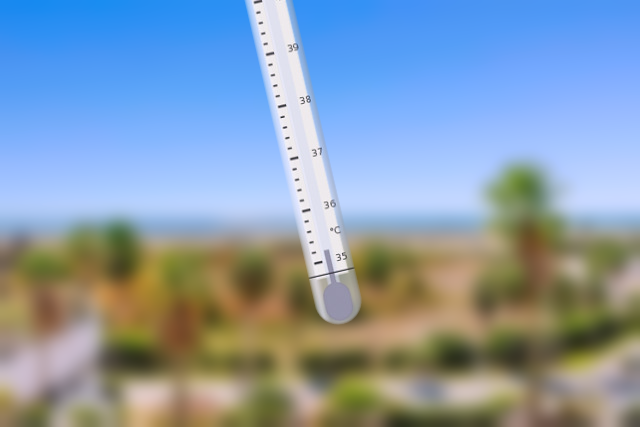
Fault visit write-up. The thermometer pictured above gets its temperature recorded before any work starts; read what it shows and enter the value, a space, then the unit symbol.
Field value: 35.2 °C
